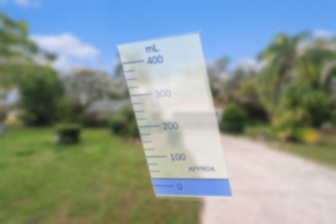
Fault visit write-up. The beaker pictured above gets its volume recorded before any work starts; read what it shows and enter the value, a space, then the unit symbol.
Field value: 25 mL
